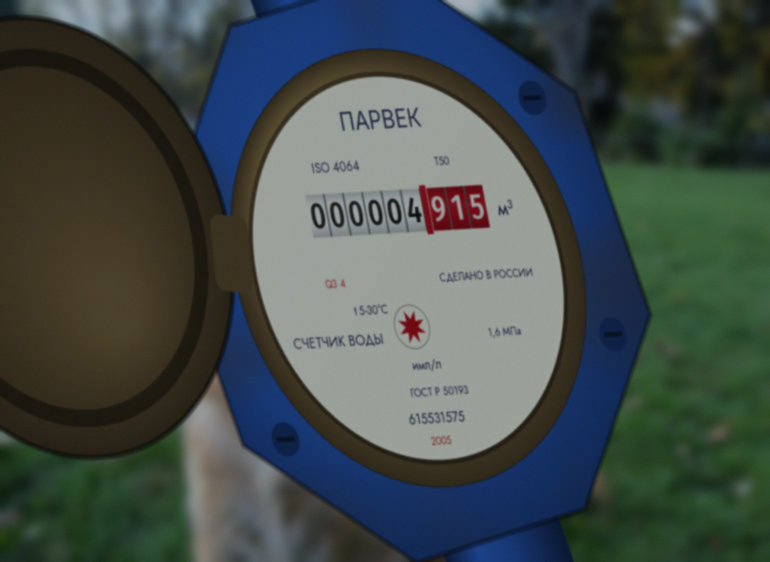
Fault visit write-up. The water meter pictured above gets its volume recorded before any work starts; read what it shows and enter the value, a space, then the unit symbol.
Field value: 4.915 m³
